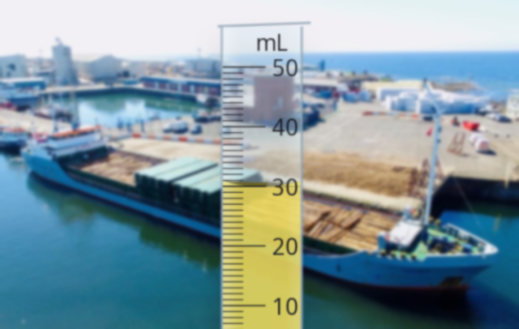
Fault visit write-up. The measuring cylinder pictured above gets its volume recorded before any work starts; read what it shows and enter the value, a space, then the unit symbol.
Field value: 30 mL
